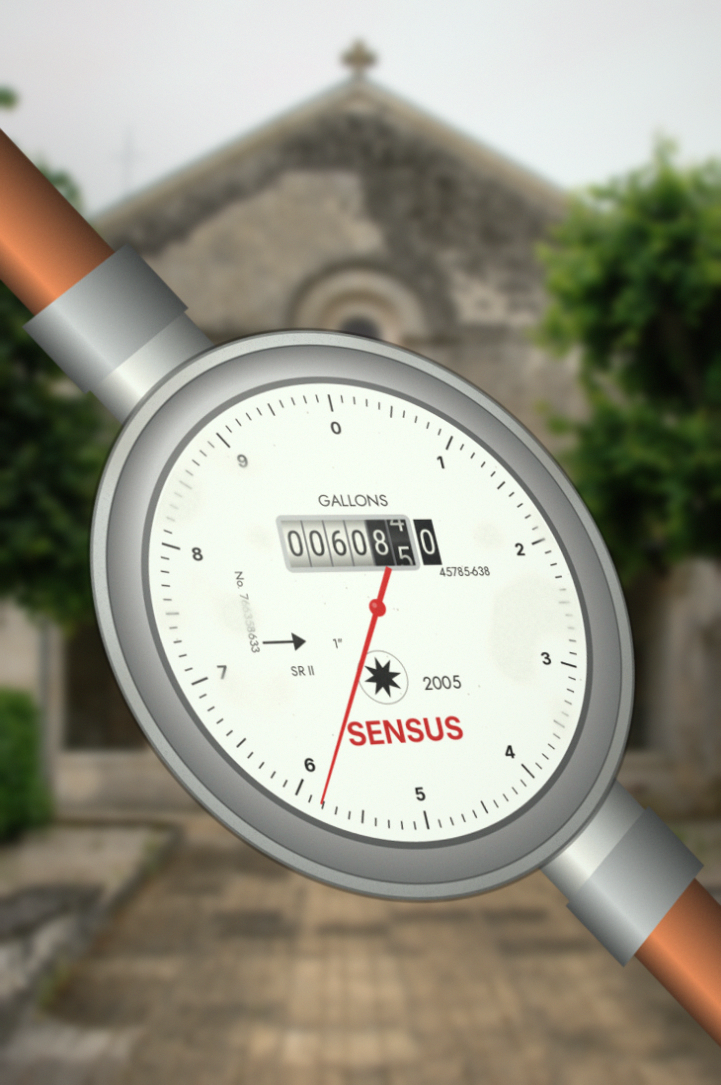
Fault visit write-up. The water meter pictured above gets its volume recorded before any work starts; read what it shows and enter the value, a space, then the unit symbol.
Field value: 60845.8 gal
